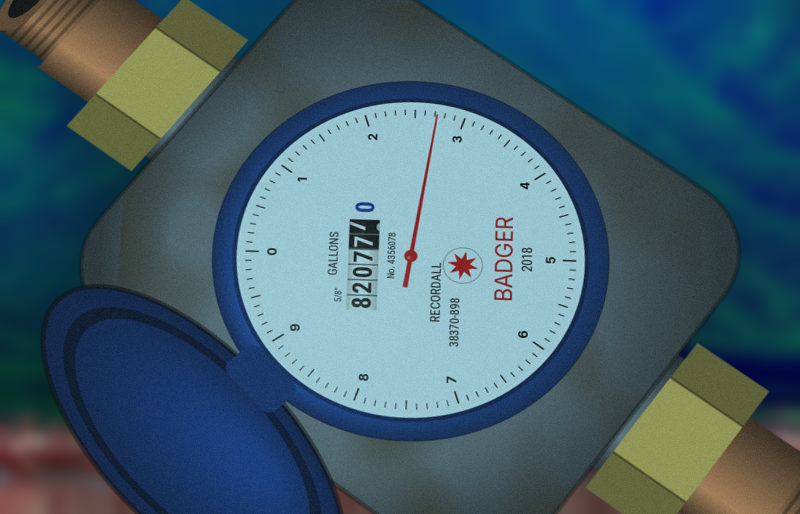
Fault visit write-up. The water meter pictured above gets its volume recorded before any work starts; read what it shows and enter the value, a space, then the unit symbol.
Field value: 8207772.7 gal
